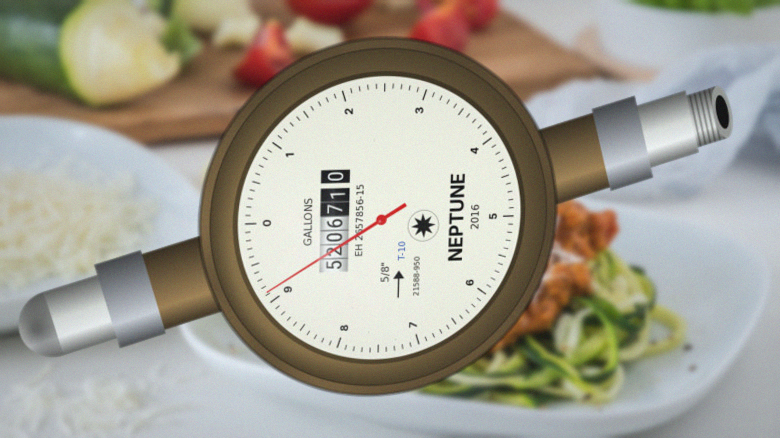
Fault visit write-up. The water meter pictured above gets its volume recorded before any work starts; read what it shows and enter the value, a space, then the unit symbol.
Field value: 5206709.1 gal
